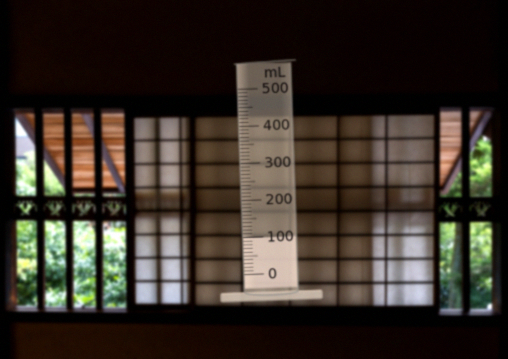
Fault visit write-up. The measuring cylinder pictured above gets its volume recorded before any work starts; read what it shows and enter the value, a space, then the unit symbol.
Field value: 100 mL
